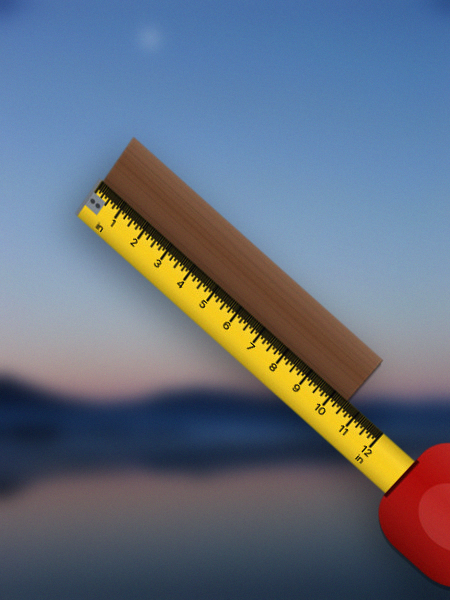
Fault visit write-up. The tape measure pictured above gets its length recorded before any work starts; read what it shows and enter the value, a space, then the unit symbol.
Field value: 10.5 in
